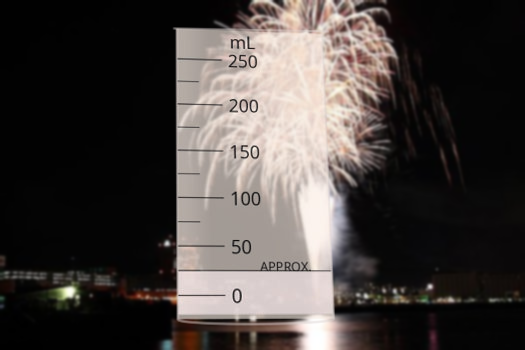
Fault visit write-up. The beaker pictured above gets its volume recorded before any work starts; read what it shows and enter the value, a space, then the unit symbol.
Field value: 25 mL
